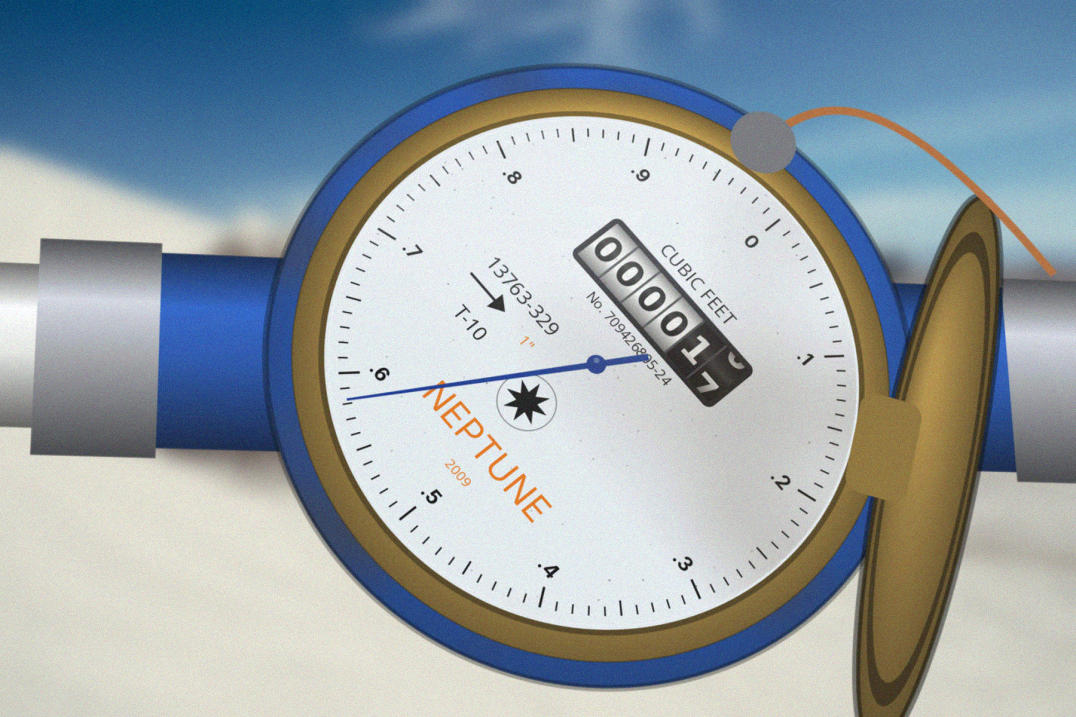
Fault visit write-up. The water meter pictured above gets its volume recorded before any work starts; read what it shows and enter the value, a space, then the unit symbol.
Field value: 16.58 ft³
